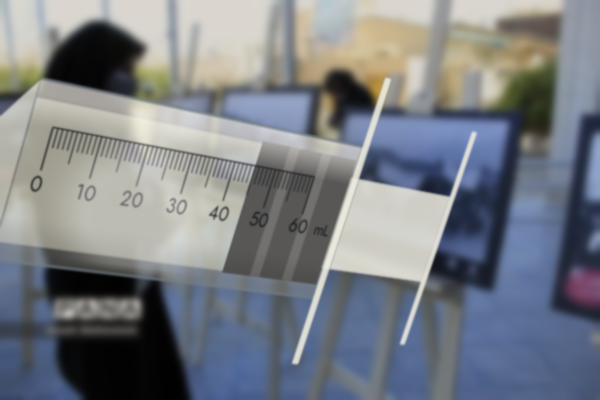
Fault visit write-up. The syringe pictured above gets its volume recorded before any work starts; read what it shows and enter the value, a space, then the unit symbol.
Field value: 45 mL
